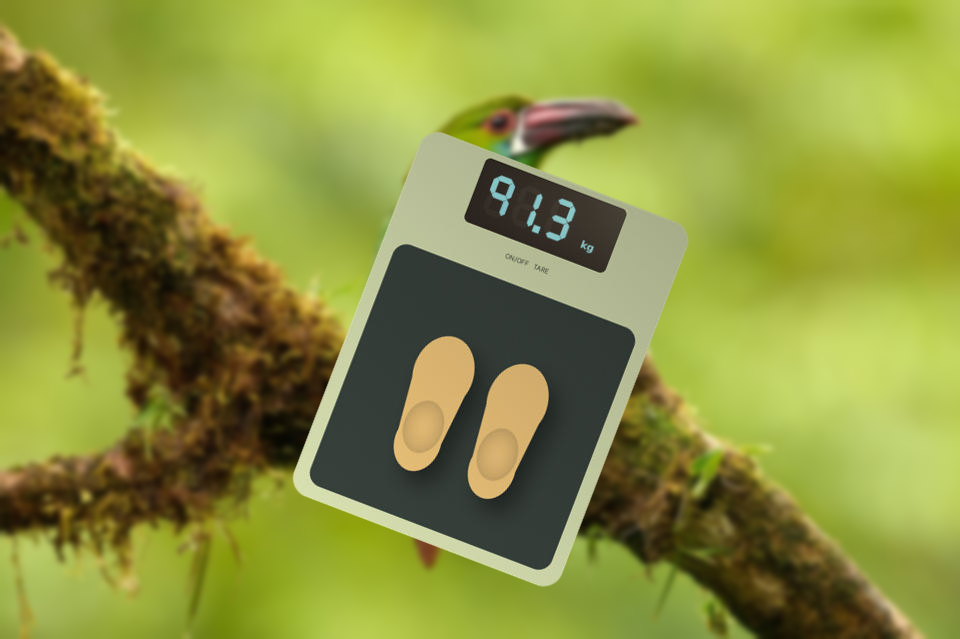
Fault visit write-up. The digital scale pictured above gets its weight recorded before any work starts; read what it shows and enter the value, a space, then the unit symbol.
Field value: 91.3 kg
